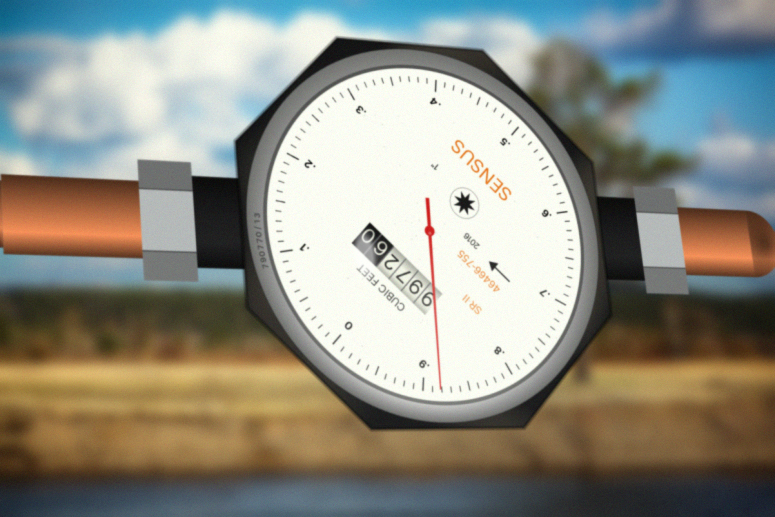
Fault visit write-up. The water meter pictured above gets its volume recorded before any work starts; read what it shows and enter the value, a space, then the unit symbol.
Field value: 997259.88 ft³
